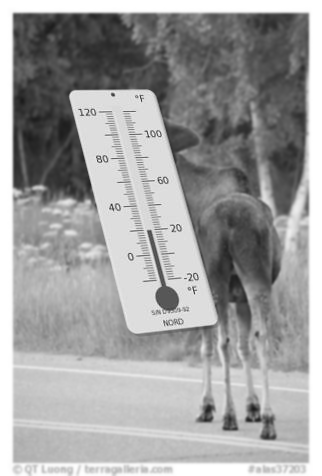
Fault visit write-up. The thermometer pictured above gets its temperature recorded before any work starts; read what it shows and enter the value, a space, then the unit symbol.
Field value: 20 °F
